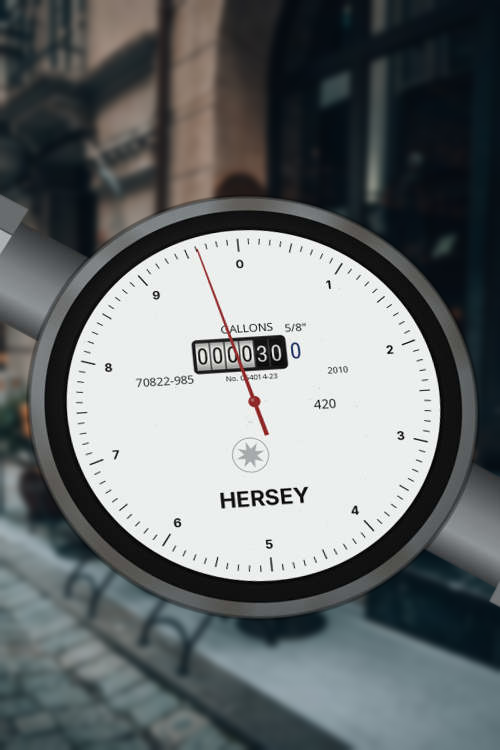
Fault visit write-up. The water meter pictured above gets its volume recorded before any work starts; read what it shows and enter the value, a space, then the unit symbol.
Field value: 299.6 gal
